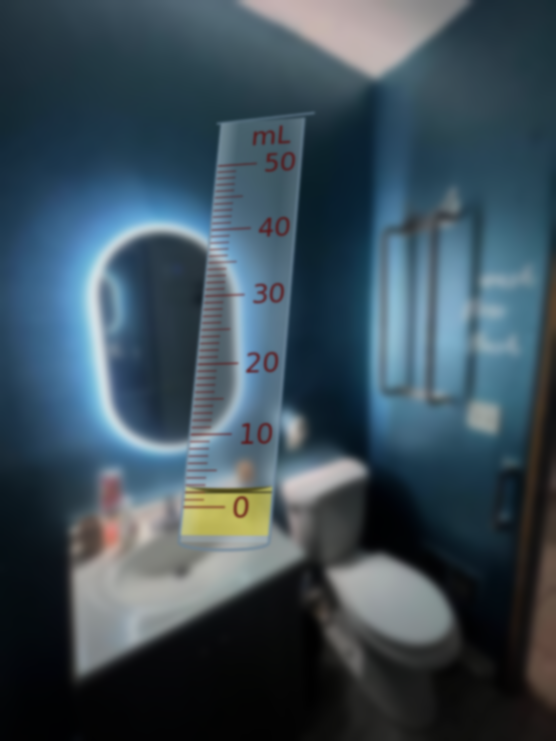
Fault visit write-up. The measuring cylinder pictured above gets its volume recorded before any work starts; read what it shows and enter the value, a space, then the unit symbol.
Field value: 2 mL
